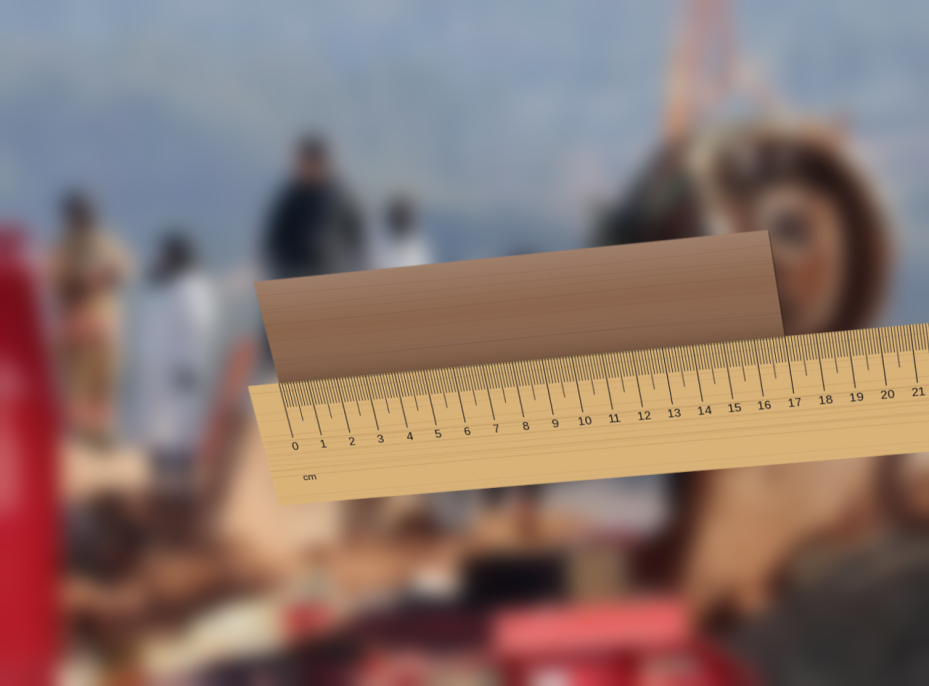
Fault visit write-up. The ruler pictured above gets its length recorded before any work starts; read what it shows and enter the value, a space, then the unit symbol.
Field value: 17 cm
